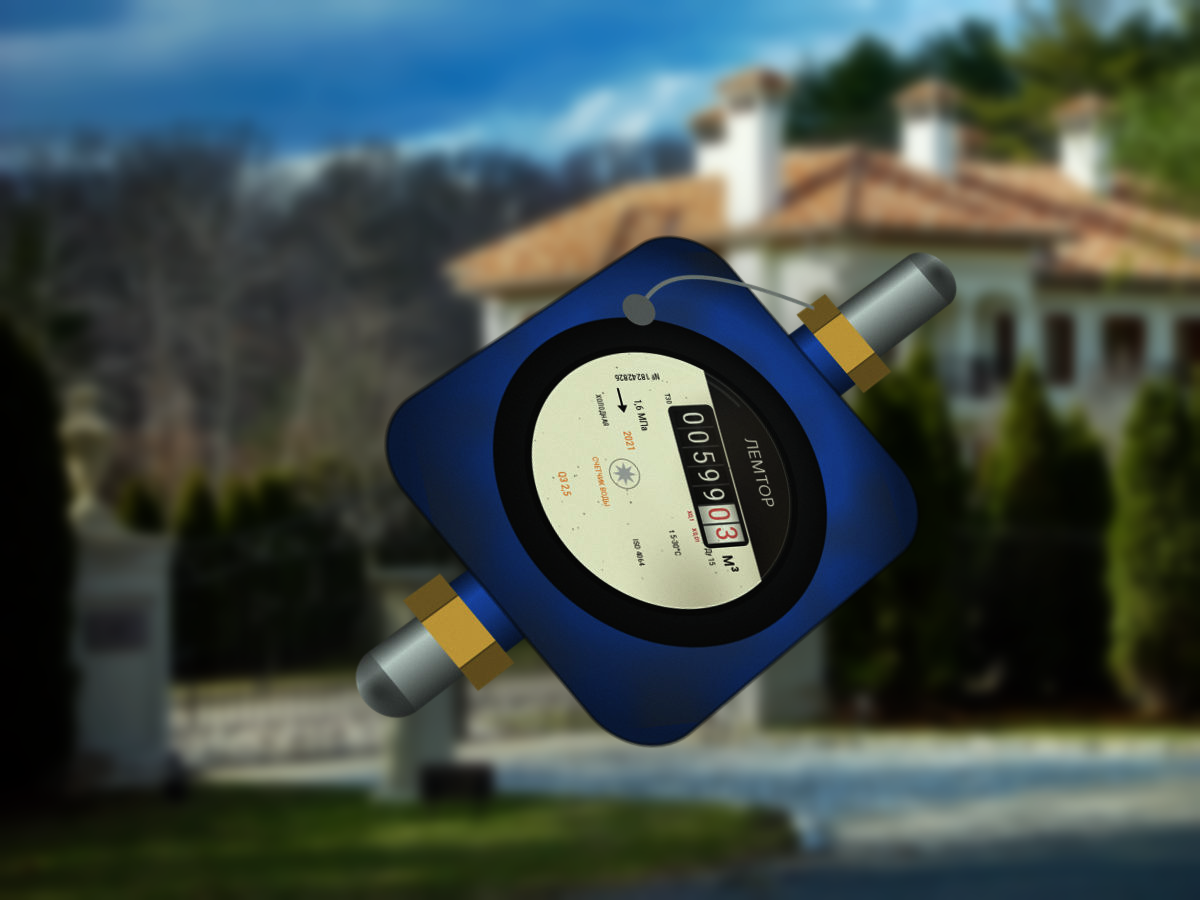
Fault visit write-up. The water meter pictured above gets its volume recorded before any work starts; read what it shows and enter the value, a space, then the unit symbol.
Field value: 599.03 m³
